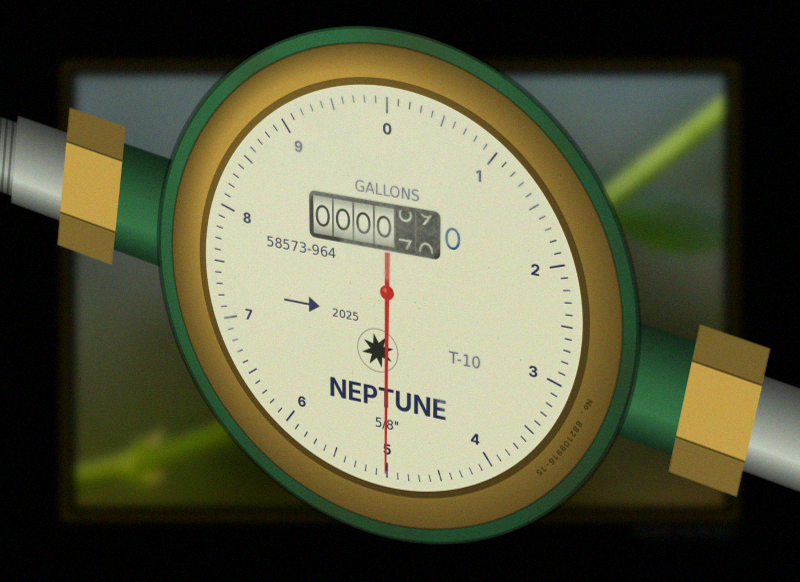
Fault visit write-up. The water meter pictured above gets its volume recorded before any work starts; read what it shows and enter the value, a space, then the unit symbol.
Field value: 695.0 gal
